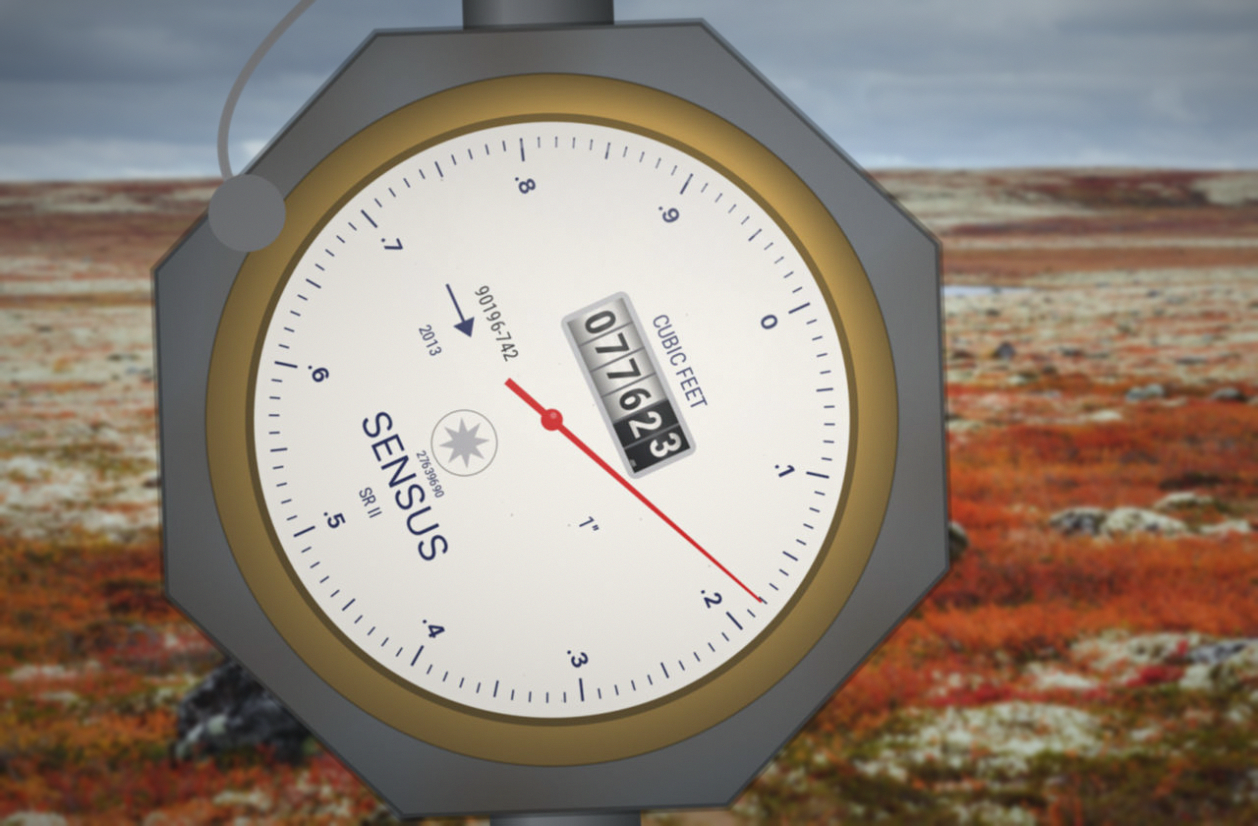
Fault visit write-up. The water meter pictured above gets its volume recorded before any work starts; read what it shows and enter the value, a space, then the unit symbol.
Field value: 77623.18 ft³
